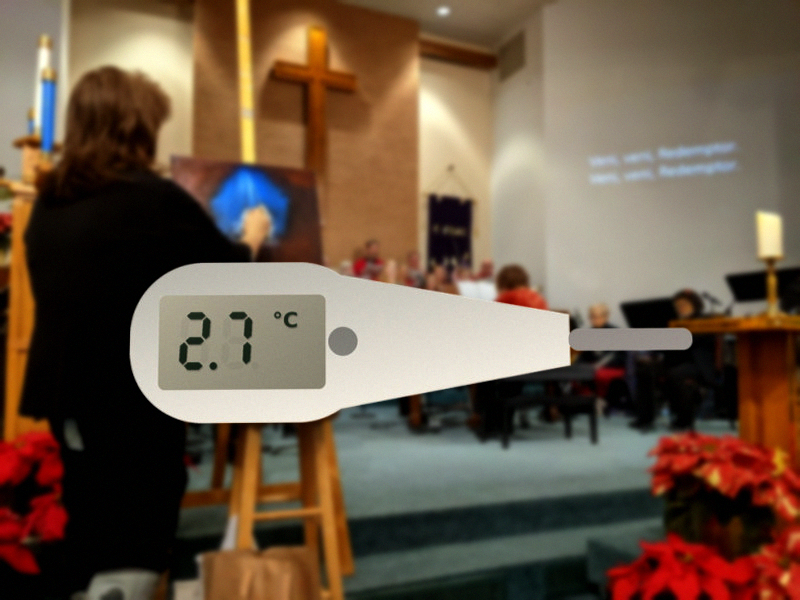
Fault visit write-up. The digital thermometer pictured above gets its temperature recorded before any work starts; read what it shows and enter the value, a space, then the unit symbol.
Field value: 2.7 °C
